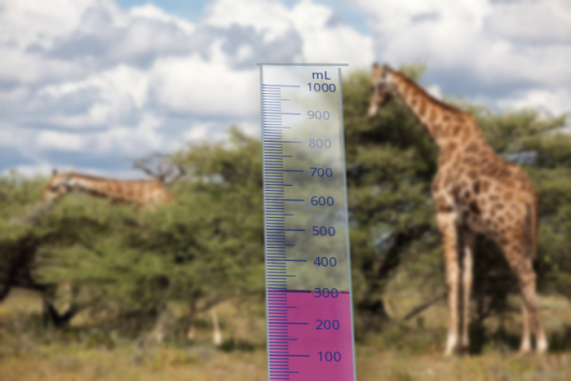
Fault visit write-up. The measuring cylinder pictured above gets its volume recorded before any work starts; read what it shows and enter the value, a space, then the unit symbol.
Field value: 300 mL
